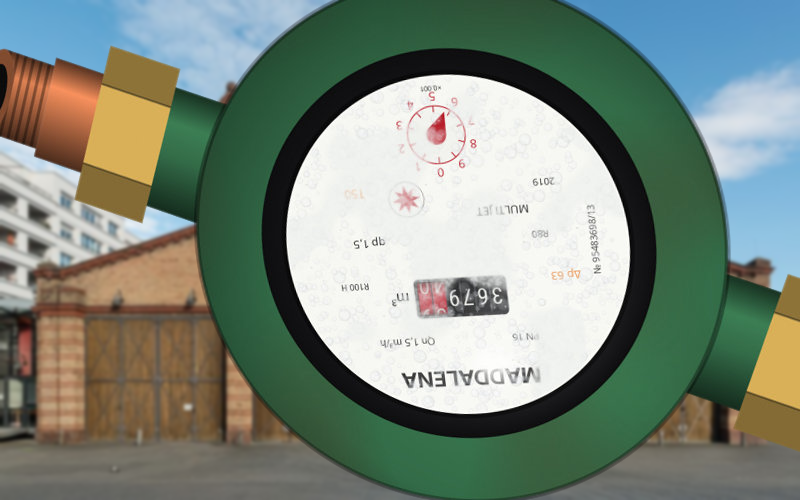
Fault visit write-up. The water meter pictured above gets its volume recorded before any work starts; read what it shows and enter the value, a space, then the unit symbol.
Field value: 3679.395 m³
